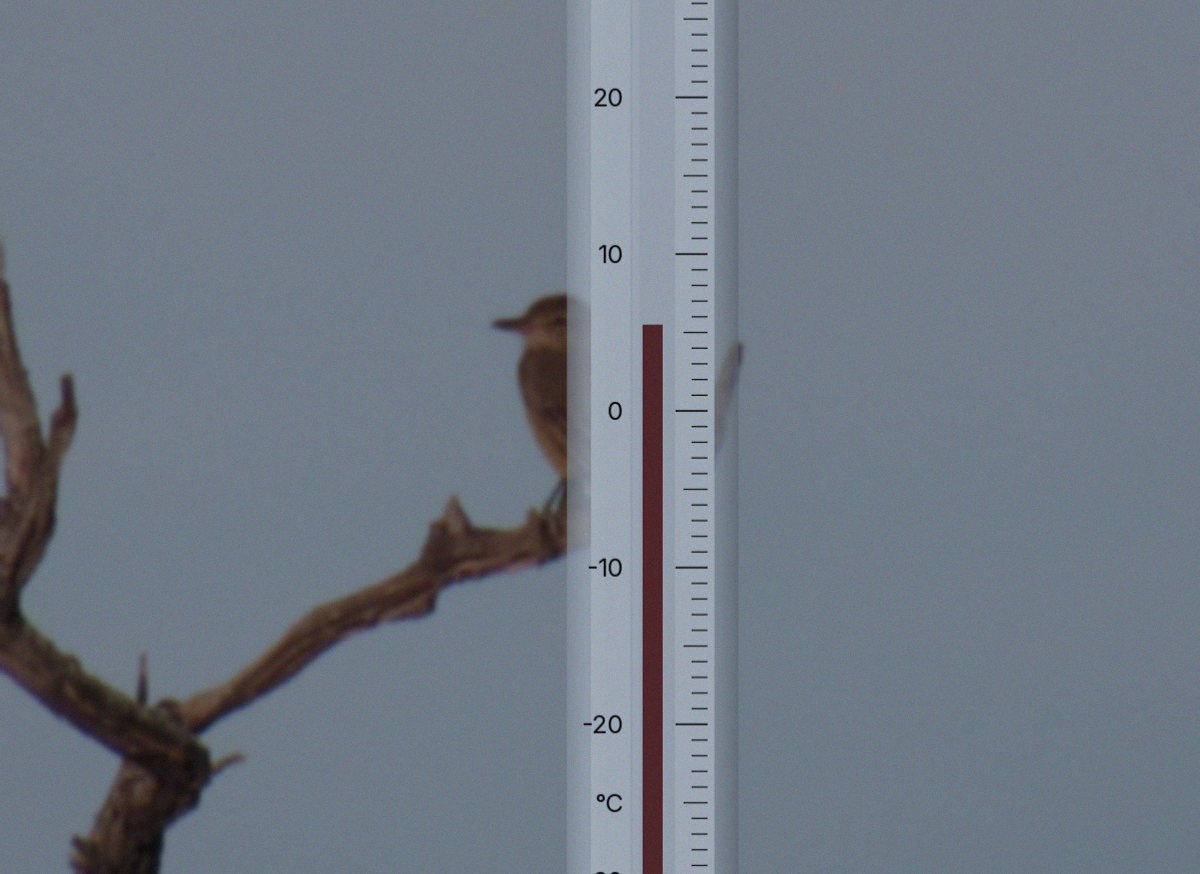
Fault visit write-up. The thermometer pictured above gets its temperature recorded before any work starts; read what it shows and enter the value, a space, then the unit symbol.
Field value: 5.5 °C
